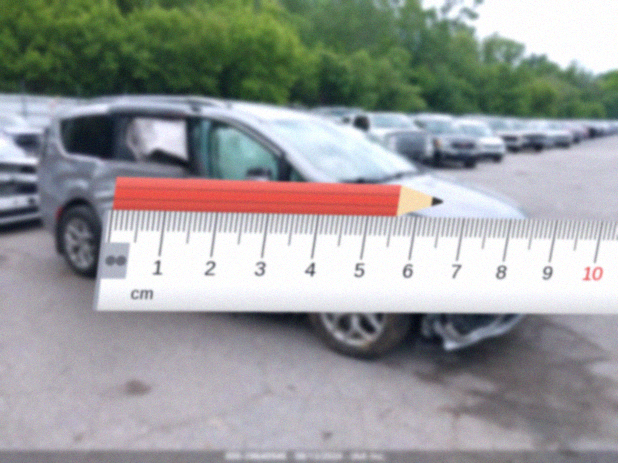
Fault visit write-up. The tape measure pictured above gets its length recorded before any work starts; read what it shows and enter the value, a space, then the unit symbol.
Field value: 6.5 cm
